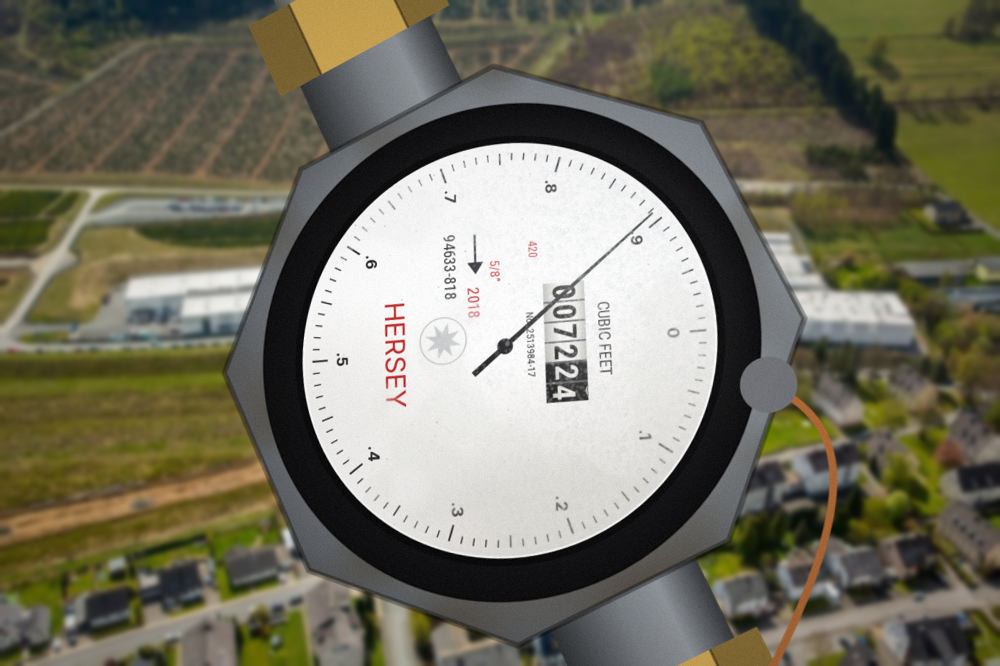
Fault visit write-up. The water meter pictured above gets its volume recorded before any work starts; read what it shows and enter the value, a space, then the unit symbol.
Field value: 7223.89 ft³
